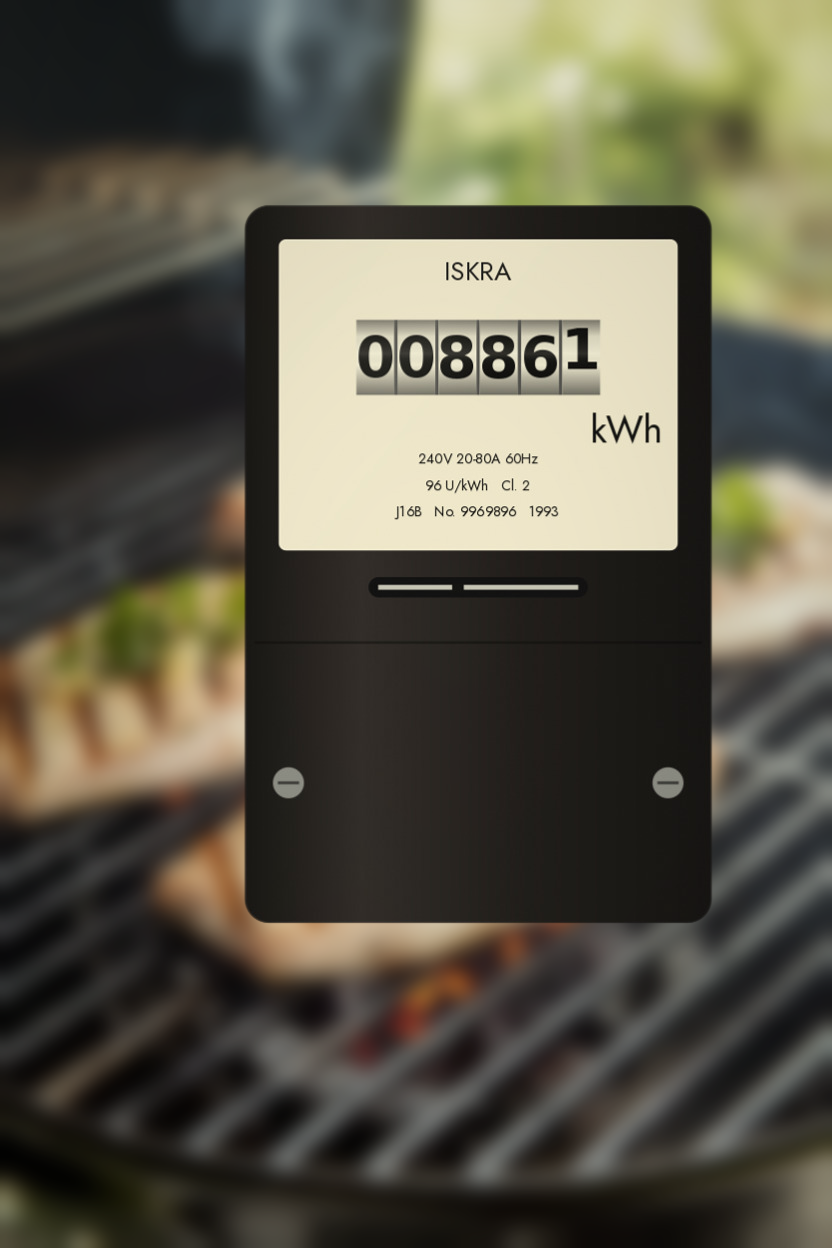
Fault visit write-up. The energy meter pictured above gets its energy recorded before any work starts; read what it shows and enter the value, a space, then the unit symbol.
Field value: 8861 kWh
